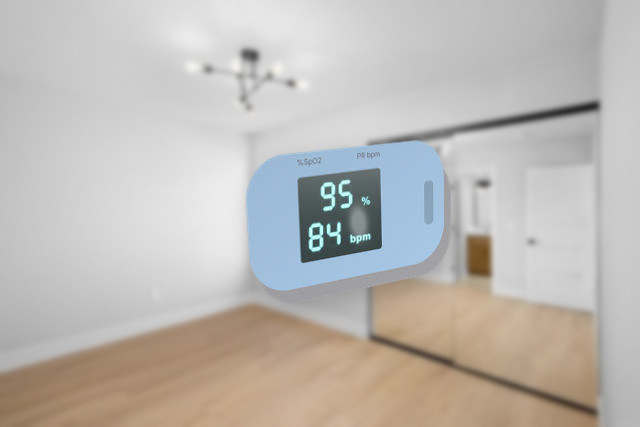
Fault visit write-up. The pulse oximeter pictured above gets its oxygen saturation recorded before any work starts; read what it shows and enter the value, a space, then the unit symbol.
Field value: 95 %
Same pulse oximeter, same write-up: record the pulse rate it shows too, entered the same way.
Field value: 84 bpm
